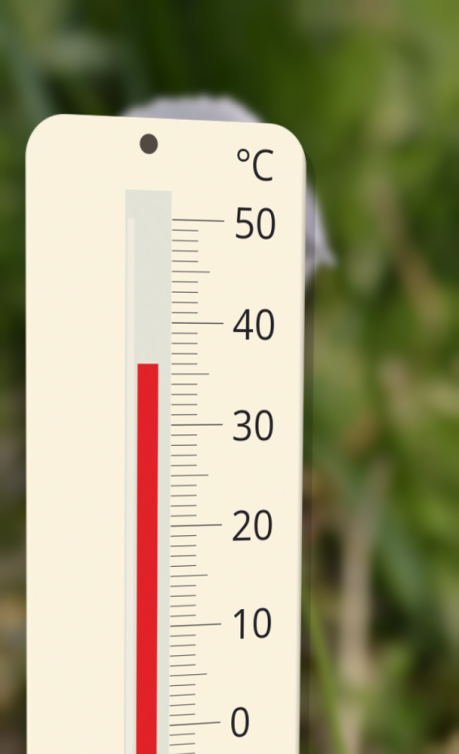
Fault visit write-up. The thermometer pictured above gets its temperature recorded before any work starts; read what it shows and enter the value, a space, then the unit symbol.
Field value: 36 °C
